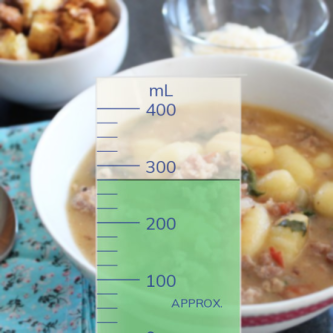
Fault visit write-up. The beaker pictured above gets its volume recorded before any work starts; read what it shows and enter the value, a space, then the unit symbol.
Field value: 275 mL
